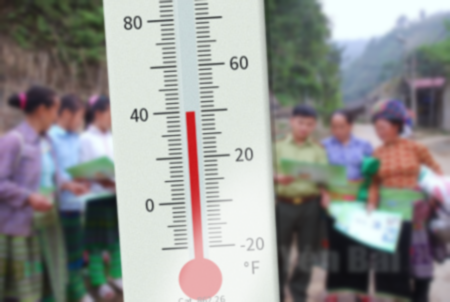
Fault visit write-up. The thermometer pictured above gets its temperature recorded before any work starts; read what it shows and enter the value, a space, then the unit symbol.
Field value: 40 °F
